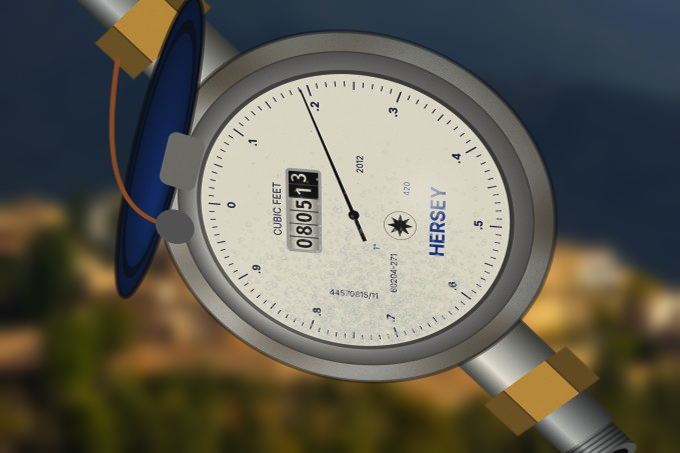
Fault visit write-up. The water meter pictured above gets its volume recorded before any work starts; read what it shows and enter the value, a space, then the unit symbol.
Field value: 80513.19 ft³
